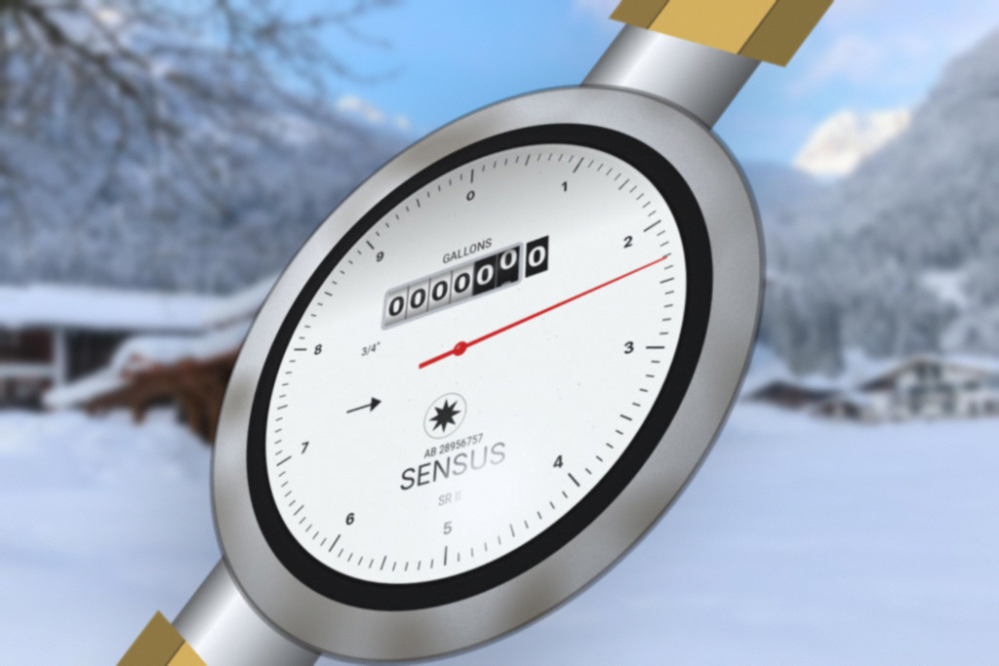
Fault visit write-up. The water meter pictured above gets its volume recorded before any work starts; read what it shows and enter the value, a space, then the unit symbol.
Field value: 2.3 gal
